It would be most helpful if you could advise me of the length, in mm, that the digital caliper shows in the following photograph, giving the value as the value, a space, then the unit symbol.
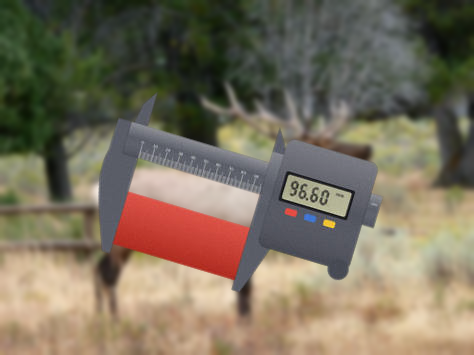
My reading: 96.60 mm
